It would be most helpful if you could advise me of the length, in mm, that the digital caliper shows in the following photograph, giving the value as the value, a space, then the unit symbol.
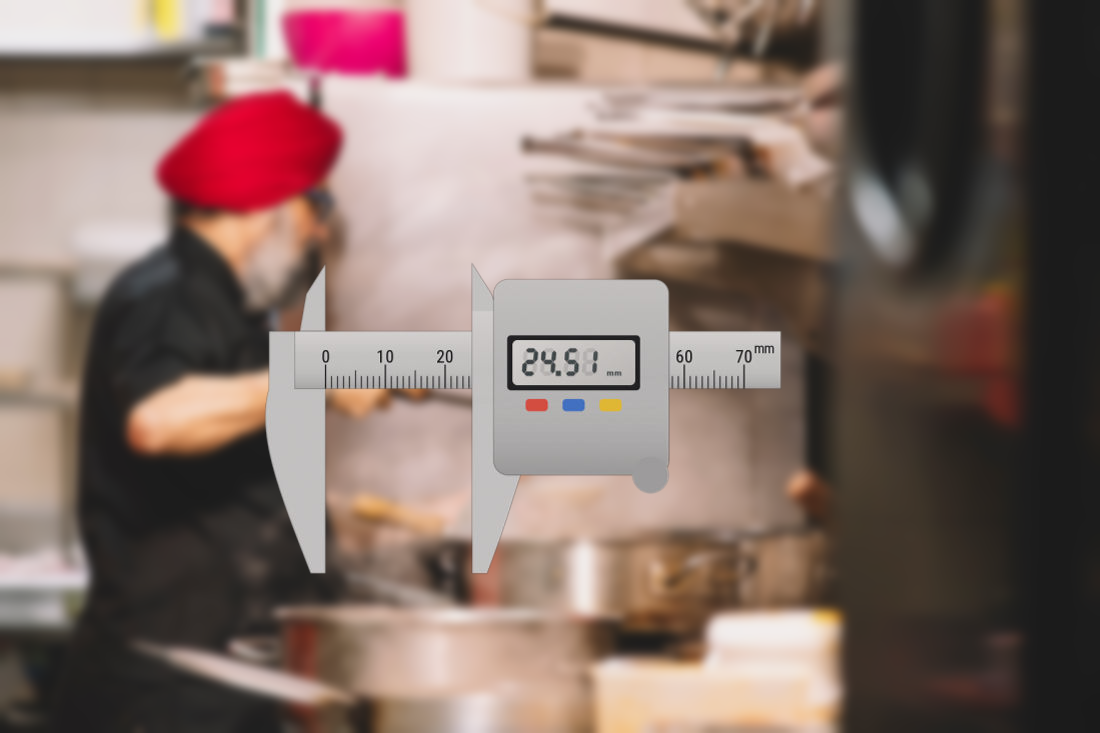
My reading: 24.51 mm
